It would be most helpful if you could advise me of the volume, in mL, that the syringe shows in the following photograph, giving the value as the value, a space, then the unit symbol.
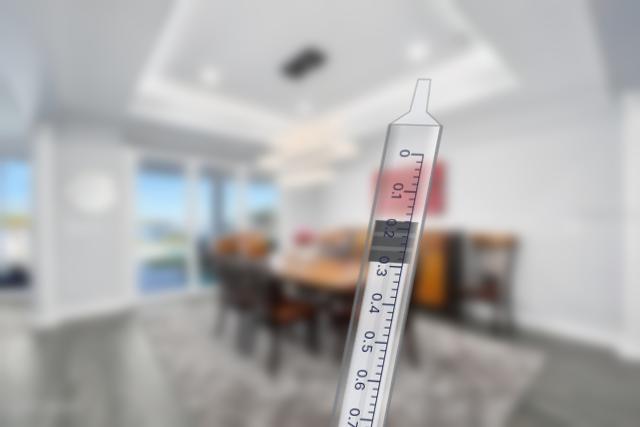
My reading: 0.18 mL
